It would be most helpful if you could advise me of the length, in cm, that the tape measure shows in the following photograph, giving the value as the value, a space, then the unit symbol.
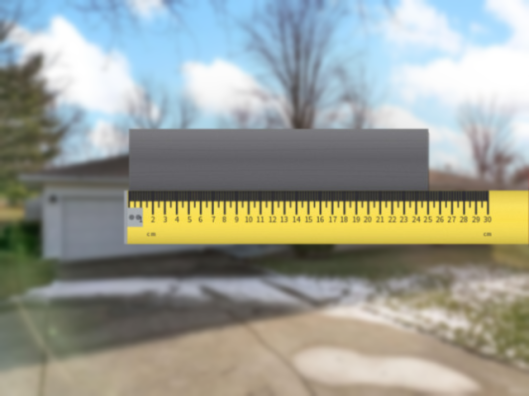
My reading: 25 cm
